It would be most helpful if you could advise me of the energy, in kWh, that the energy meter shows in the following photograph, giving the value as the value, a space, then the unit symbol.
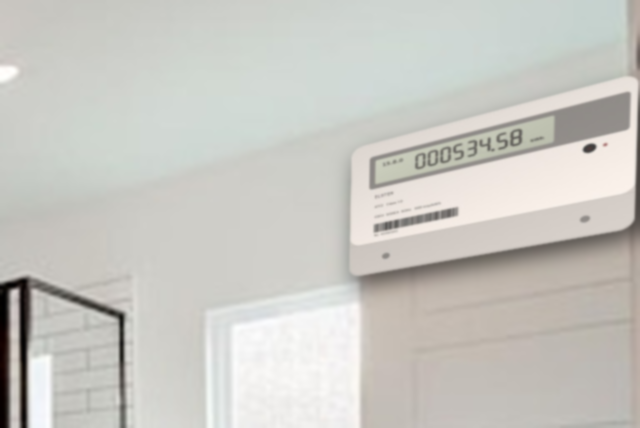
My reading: 534.58 kWh
